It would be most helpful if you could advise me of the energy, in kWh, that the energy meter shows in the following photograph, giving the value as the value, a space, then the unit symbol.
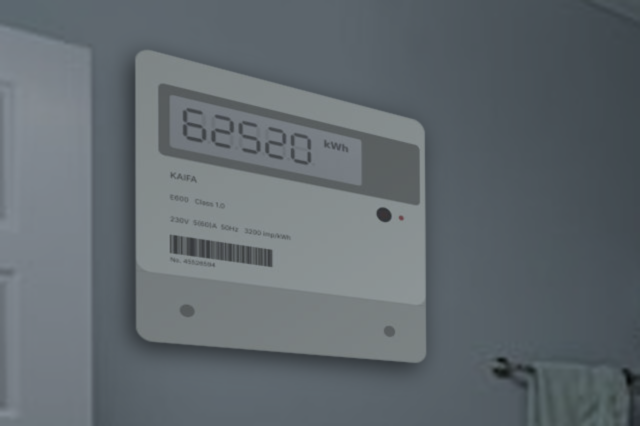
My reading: 62520 kWh
